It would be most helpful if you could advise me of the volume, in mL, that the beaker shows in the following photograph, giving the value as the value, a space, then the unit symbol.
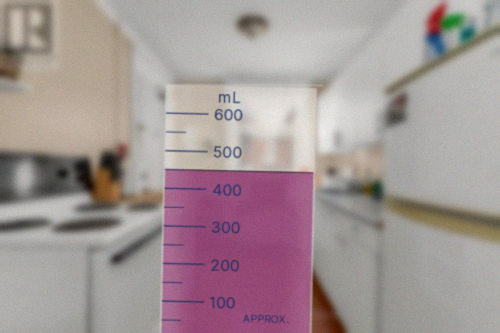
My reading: 450 mL
